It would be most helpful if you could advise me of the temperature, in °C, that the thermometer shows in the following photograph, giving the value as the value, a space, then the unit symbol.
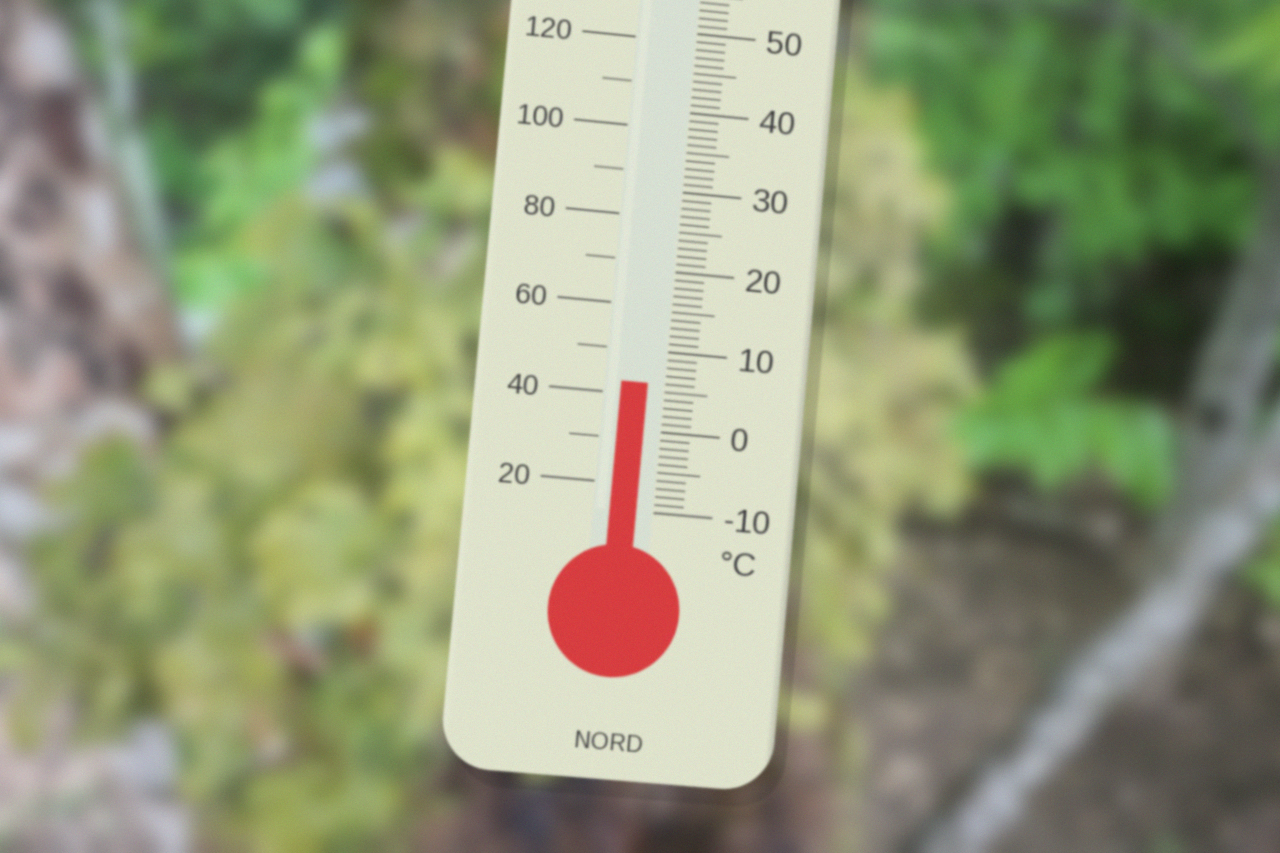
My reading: 6 °C
